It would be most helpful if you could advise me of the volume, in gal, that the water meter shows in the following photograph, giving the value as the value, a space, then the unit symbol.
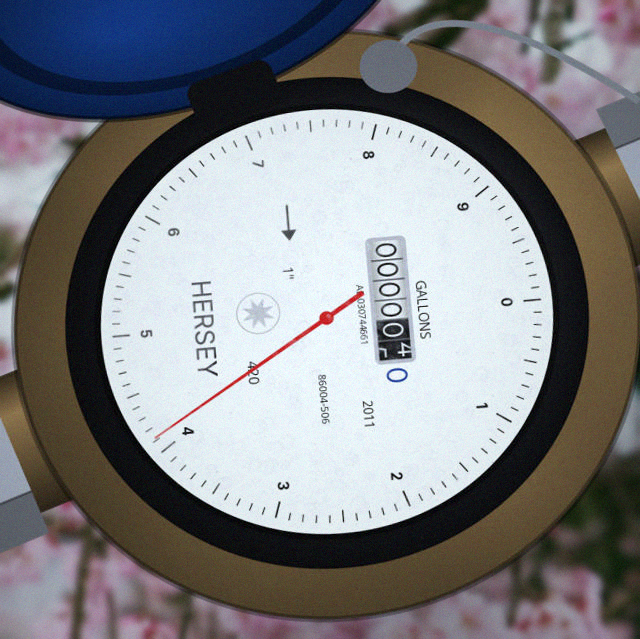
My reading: 44.1 gal
